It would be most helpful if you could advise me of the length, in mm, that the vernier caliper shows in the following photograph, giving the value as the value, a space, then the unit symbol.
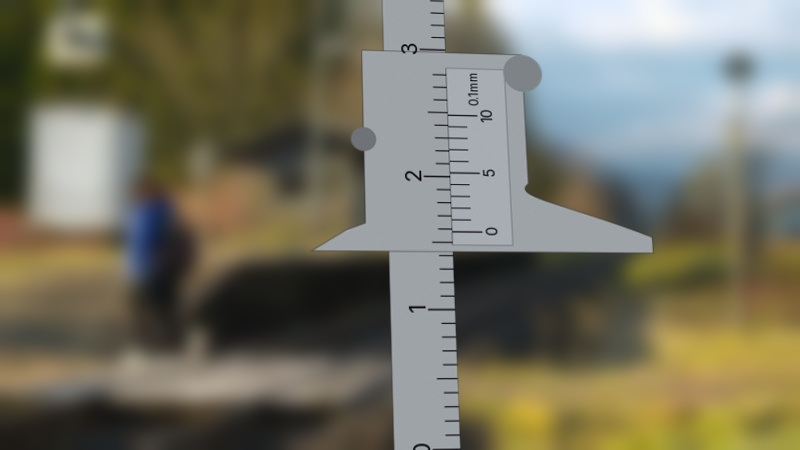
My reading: 15.8 mm
